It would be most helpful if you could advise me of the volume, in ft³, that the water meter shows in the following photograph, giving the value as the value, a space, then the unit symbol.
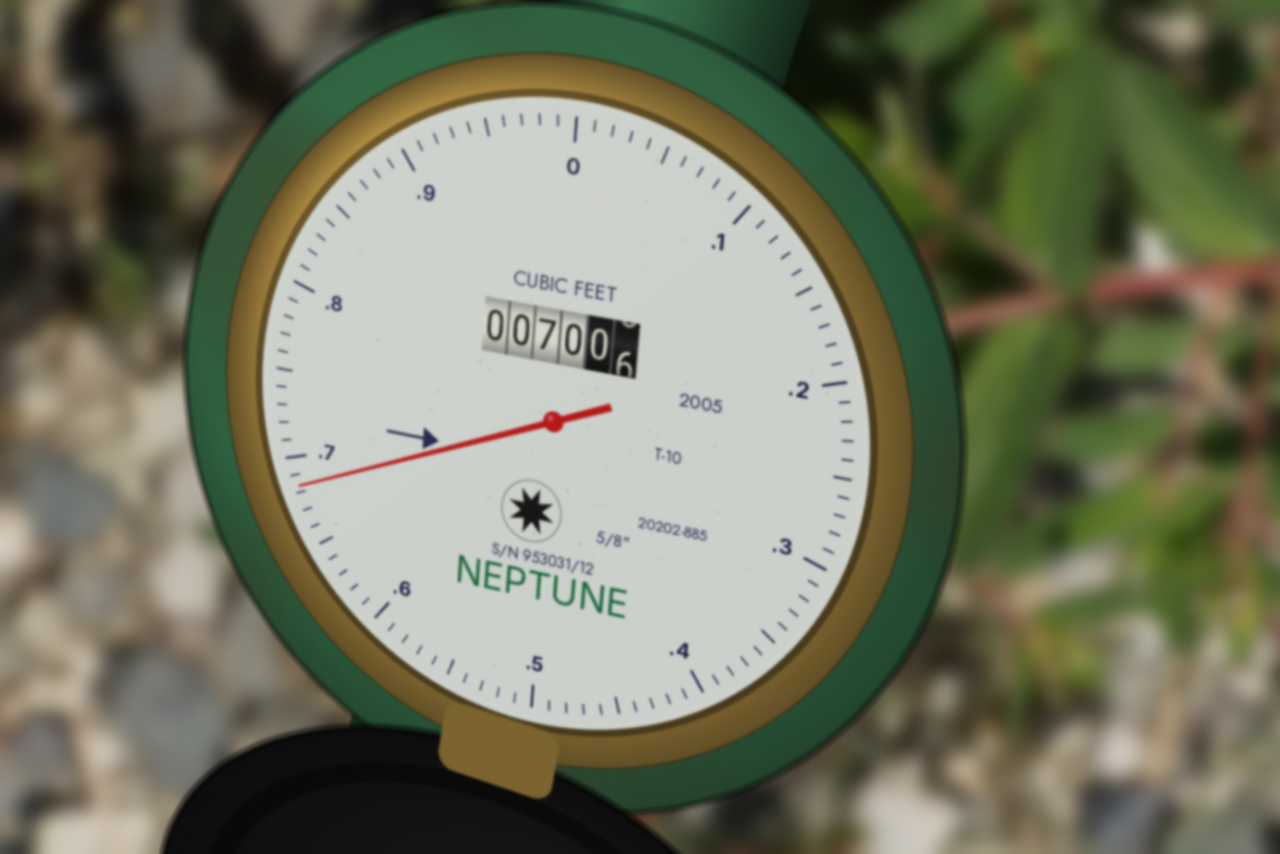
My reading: 7005.68 ft³
